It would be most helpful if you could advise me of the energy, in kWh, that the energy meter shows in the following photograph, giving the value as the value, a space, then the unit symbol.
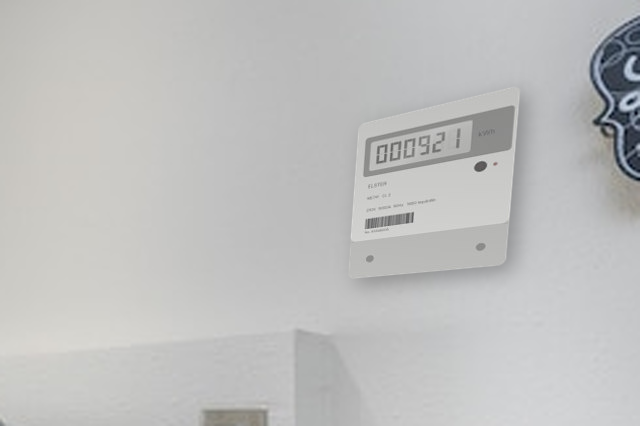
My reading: 921 kWh
